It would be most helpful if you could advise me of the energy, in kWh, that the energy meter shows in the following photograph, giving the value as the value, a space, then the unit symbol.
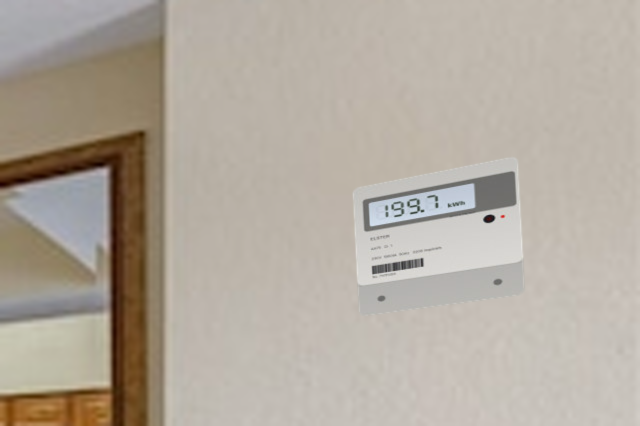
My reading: 199.7 kWh
